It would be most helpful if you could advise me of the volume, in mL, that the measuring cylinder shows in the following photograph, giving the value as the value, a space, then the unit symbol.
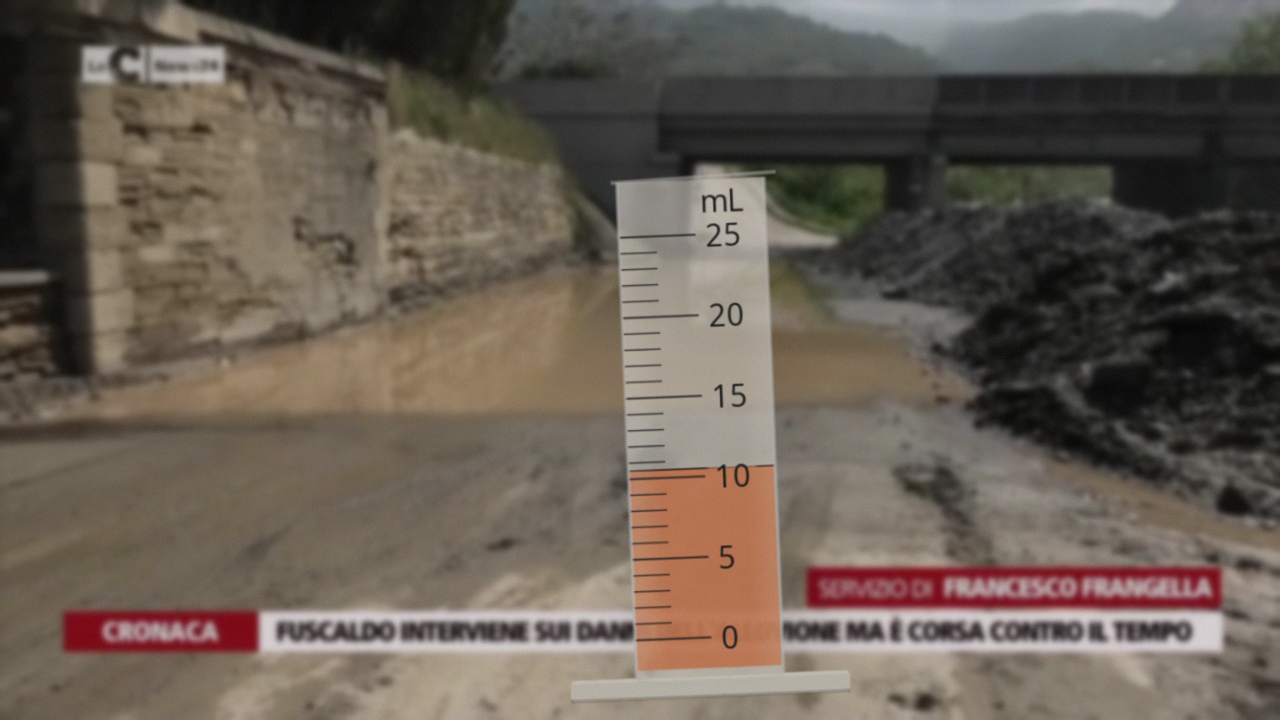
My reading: 10.5 mL
